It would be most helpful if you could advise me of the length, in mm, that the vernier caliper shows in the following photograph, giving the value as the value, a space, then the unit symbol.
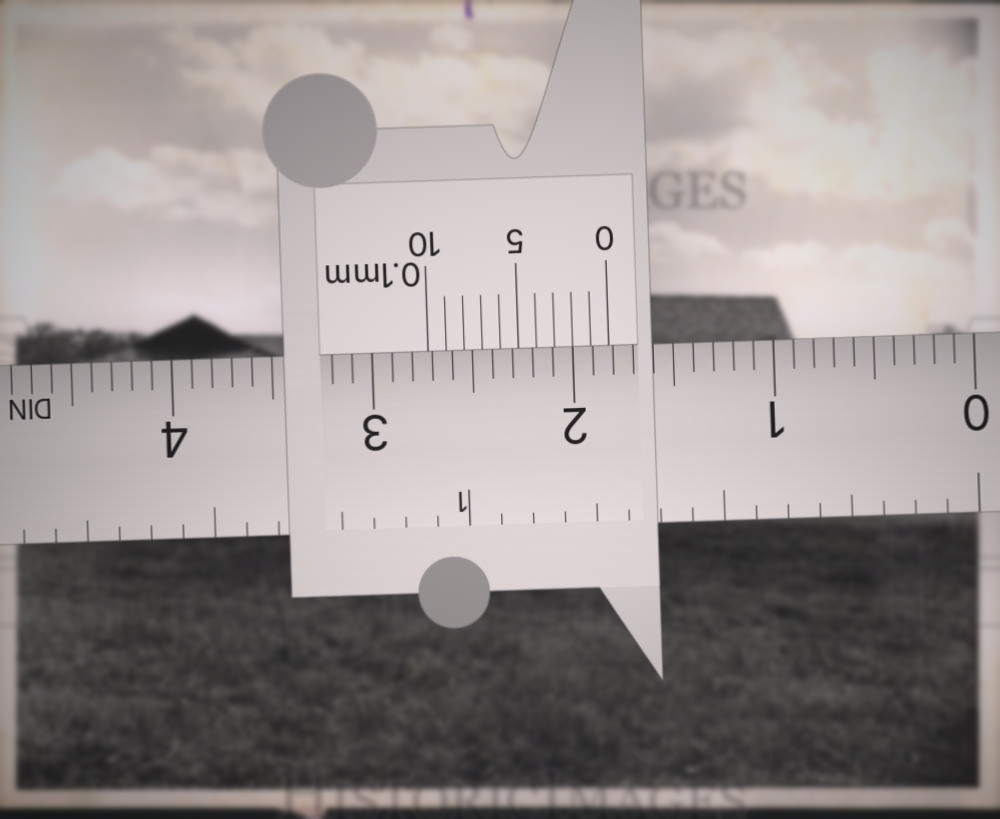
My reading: 18.2 mm
